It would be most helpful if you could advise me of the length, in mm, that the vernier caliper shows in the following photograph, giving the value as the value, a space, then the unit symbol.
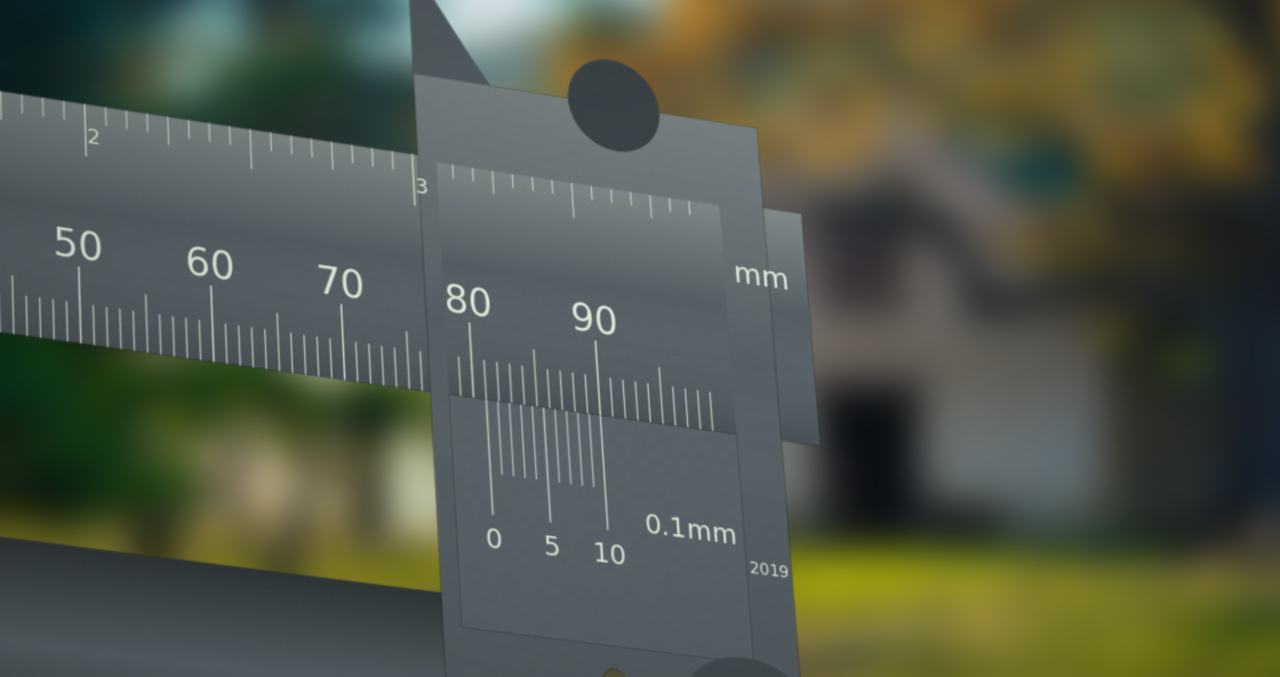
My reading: 81.0 mm
